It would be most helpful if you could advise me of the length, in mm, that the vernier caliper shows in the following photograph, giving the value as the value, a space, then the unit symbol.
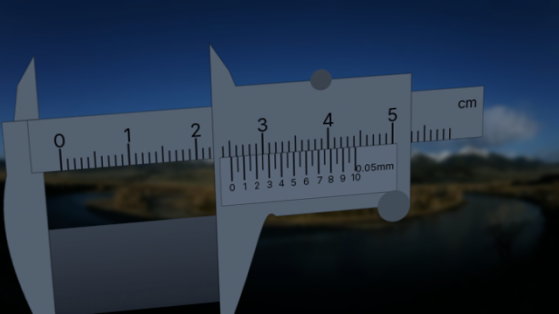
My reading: 25.2 mm
